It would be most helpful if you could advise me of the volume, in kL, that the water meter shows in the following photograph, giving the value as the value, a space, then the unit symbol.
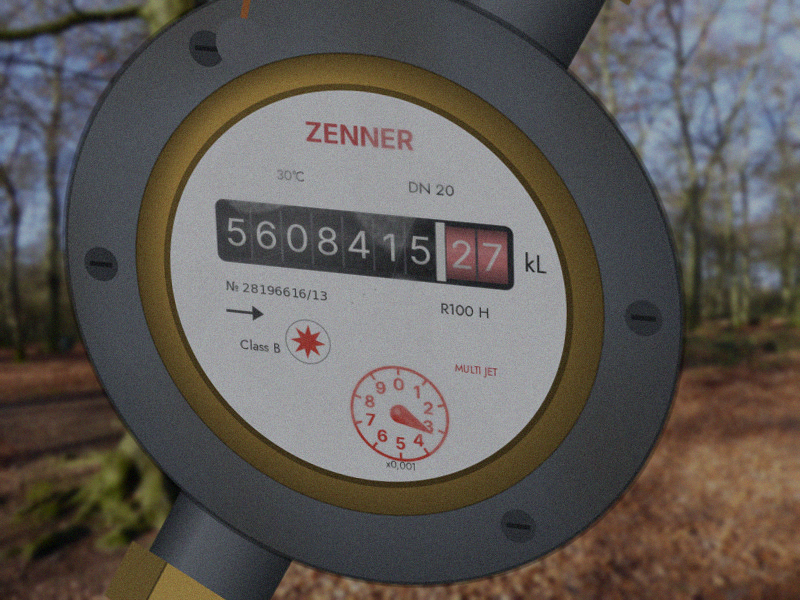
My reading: 5608415.273 kL
